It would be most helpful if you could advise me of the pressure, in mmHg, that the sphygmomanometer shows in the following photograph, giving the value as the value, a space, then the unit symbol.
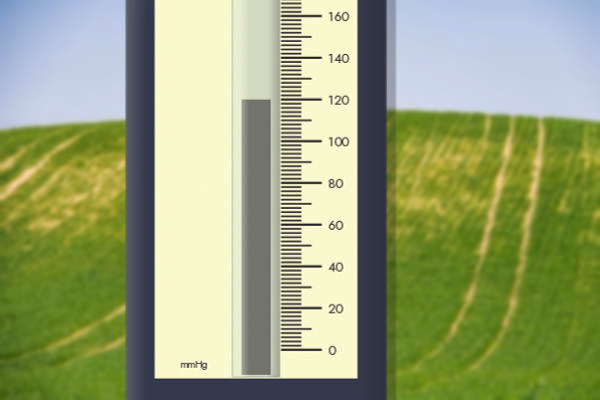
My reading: 120 mmHg
